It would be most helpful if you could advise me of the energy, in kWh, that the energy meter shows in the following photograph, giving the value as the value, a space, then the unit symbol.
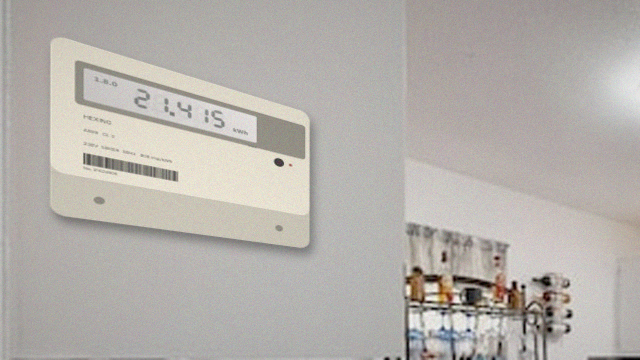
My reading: 21.415 kWh
